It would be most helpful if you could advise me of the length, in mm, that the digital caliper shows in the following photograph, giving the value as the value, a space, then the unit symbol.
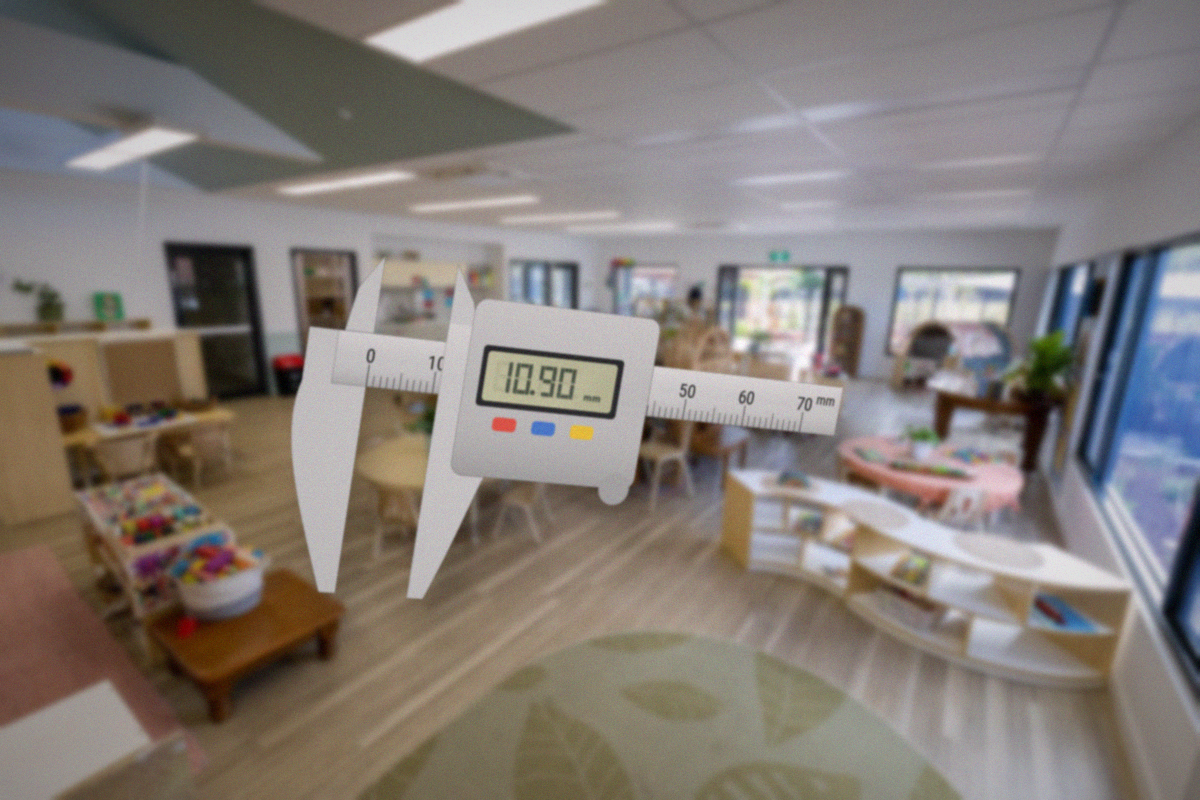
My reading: 10.90 mm
